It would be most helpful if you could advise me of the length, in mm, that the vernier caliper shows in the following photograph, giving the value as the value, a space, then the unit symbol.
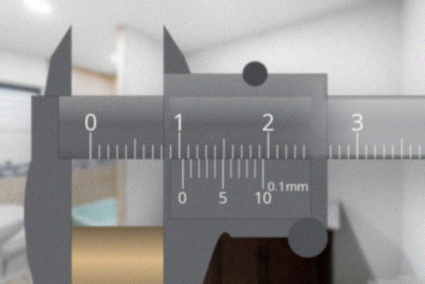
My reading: 10.4 mm
